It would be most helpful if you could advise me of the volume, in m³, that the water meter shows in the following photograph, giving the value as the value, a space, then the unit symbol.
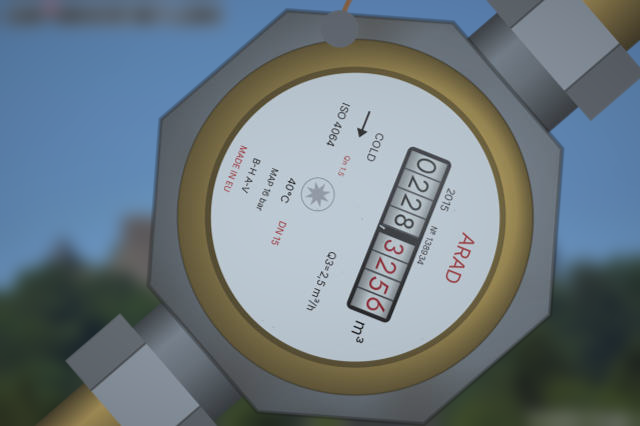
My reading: 228.3256 m³
